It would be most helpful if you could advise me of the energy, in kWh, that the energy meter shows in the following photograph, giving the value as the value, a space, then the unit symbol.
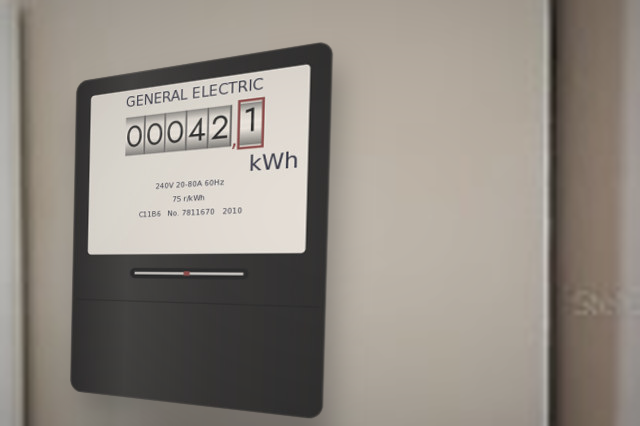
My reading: 42.1 kWh
